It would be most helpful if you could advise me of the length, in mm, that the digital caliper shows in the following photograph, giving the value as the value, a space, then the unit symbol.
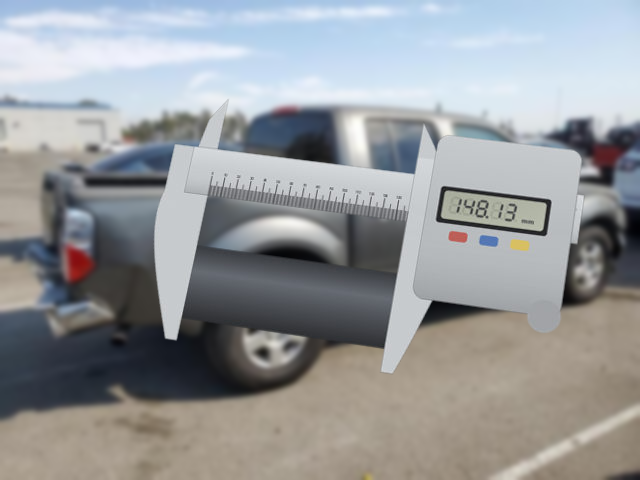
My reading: 148.13 mm
